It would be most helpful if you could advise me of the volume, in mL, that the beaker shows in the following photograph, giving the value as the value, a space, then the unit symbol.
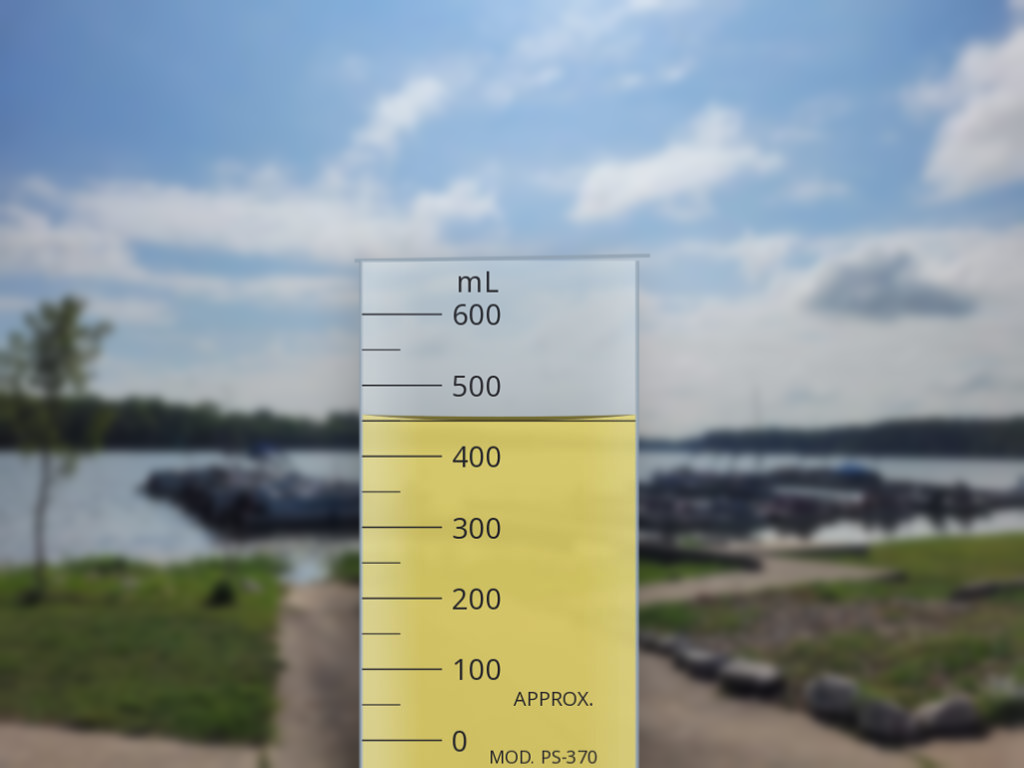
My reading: 450 mL
